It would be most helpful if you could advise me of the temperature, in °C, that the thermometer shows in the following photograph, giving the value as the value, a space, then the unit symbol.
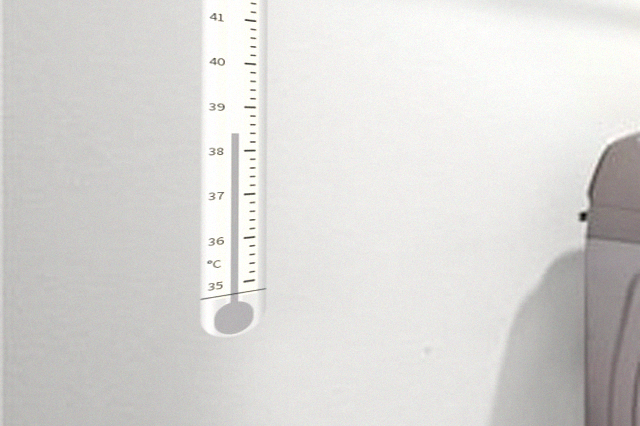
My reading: 38.4 °C
